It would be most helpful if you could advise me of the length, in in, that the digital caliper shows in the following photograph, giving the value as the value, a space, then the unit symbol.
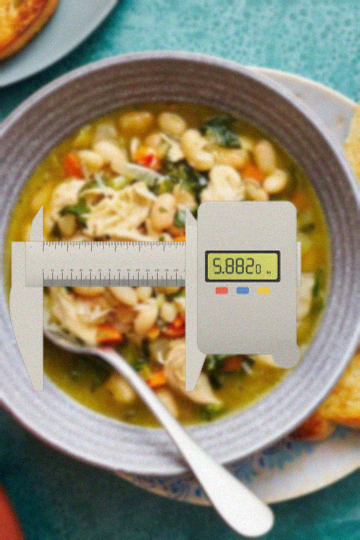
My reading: 5.8820 in
